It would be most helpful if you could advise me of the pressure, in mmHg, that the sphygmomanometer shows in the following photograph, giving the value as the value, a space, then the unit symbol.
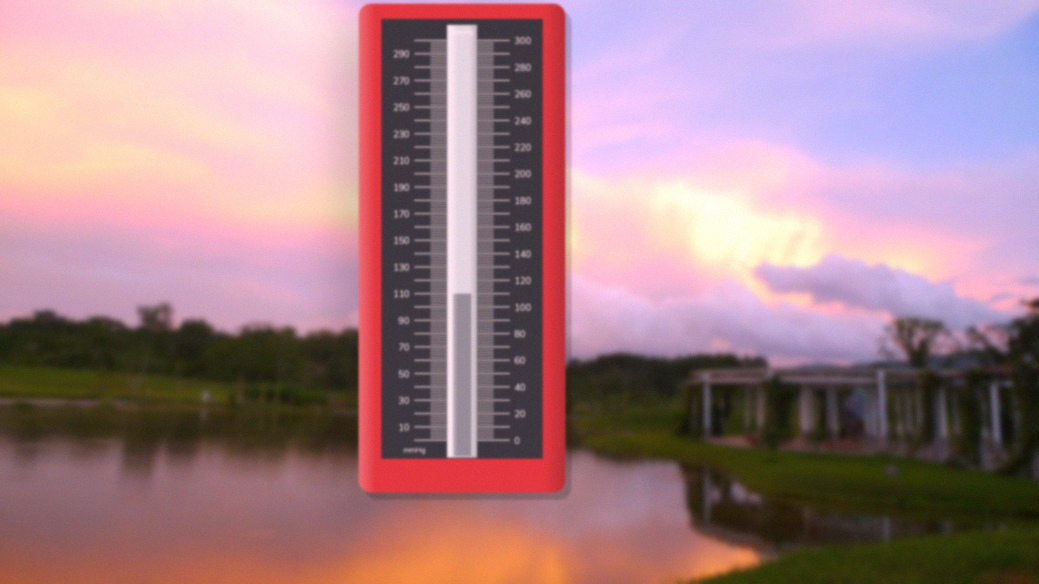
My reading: 110 mmHg
